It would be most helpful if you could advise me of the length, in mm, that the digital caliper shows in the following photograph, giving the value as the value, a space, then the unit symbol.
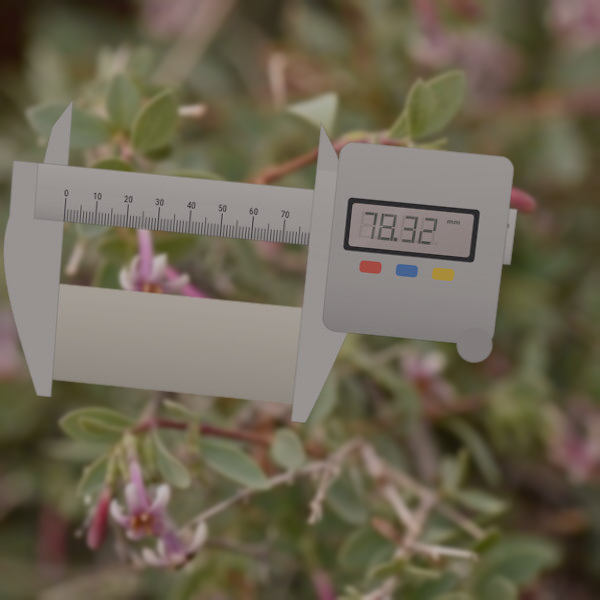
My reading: 78.32 mm
